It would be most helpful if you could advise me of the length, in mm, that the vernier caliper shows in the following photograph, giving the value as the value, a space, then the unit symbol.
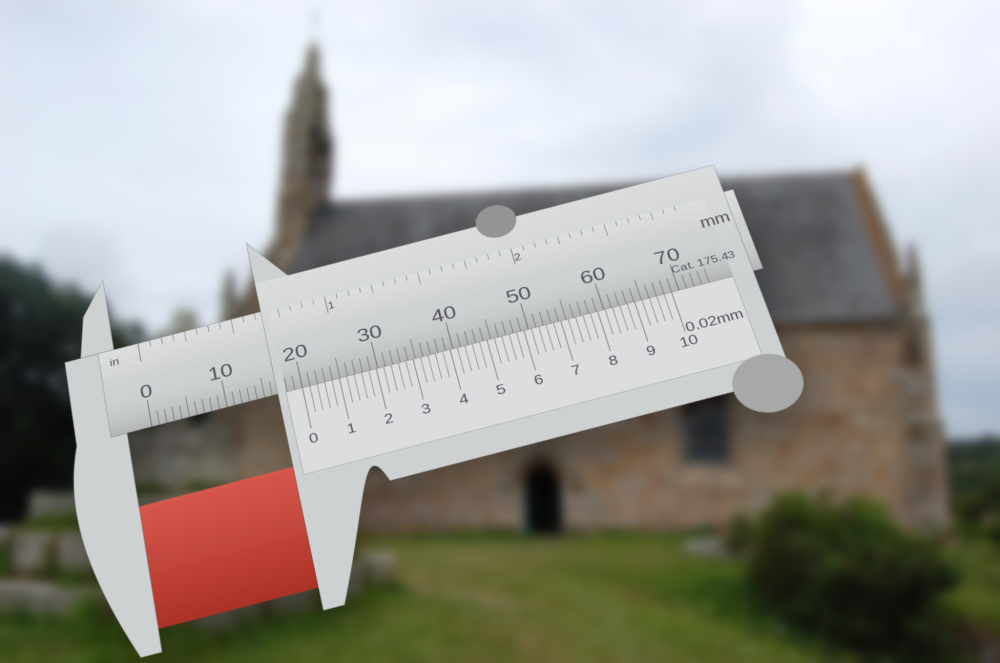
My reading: 20.0 mm
